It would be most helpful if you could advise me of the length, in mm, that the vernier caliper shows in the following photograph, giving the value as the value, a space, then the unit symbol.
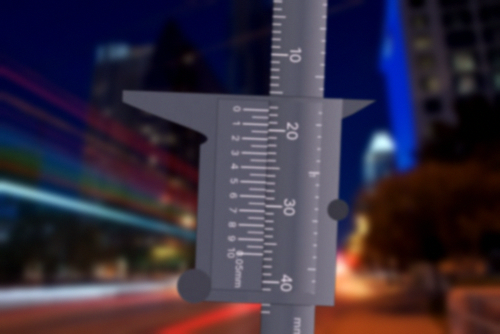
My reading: 17.4 mm
